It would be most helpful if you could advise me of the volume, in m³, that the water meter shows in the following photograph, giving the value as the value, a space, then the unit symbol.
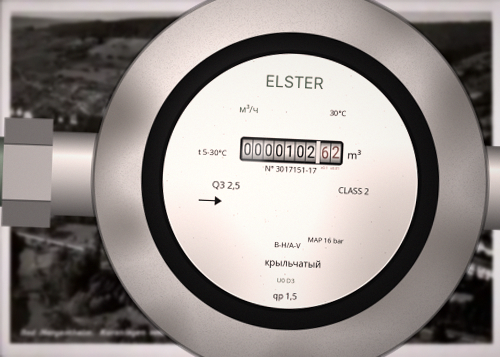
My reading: 102.62 m³
